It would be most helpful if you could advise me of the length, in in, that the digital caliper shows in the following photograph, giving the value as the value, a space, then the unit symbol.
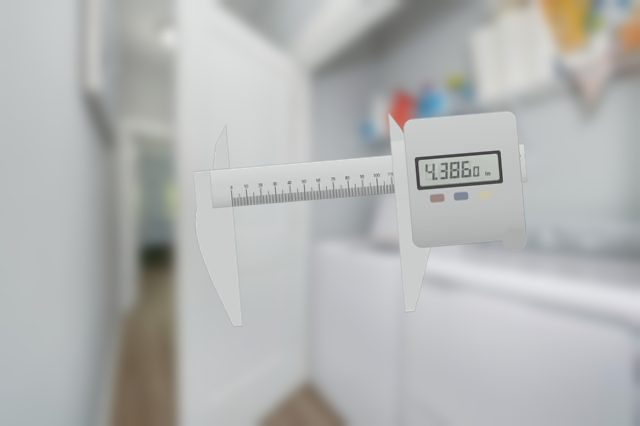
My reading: 4.3860 in
